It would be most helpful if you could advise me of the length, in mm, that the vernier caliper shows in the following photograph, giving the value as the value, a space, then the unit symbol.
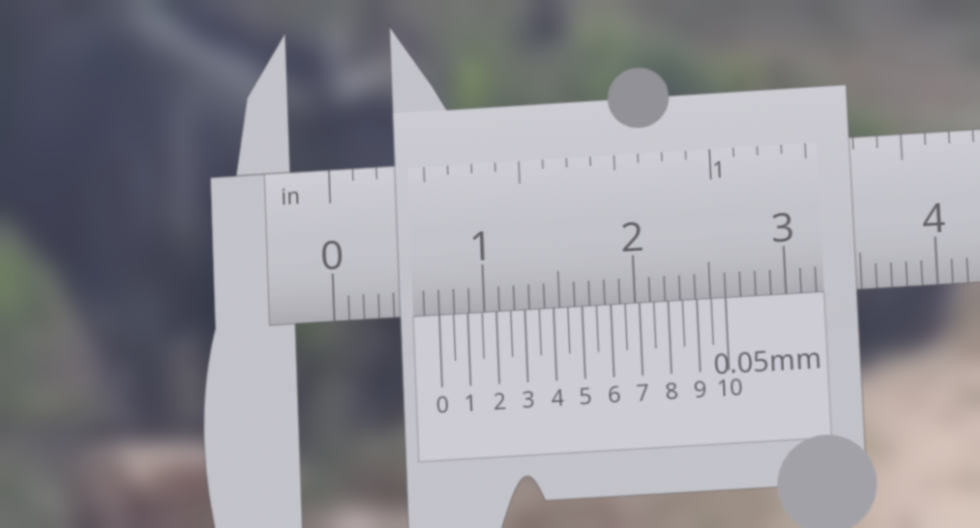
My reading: 7.0 mm
